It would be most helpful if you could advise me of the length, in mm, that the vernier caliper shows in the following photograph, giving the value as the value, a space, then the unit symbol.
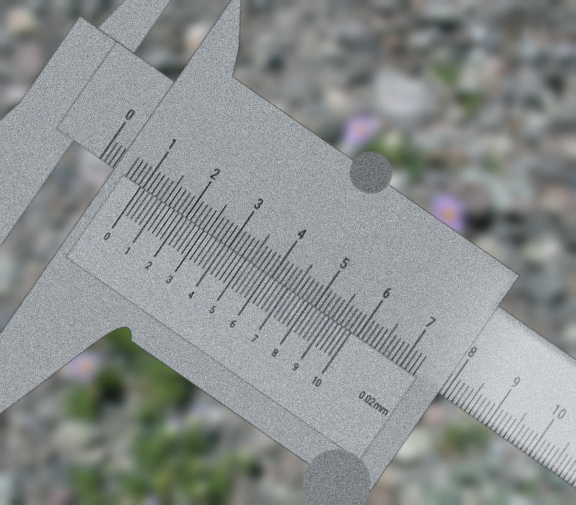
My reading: 9.5 mm
